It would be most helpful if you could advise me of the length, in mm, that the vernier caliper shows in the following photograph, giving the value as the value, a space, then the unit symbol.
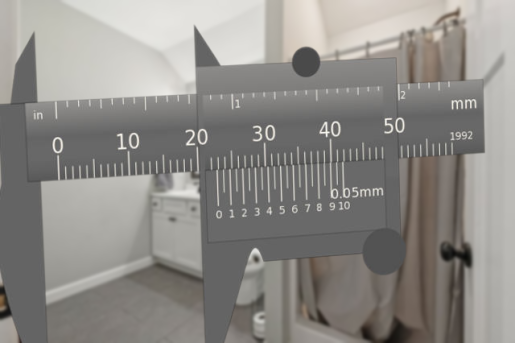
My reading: 22.8 mm
